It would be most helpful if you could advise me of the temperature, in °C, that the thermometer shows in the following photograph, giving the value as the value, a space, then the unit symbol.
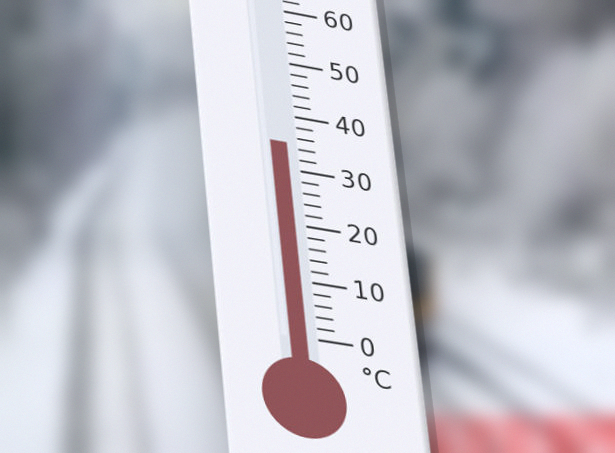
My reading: 35 °C
